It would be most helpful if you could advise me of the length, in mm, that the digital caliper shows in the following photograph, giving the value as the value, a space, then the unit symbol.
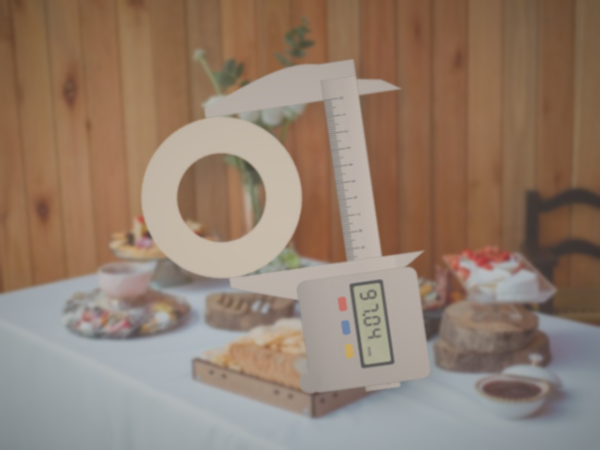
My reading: 97.04 mm
